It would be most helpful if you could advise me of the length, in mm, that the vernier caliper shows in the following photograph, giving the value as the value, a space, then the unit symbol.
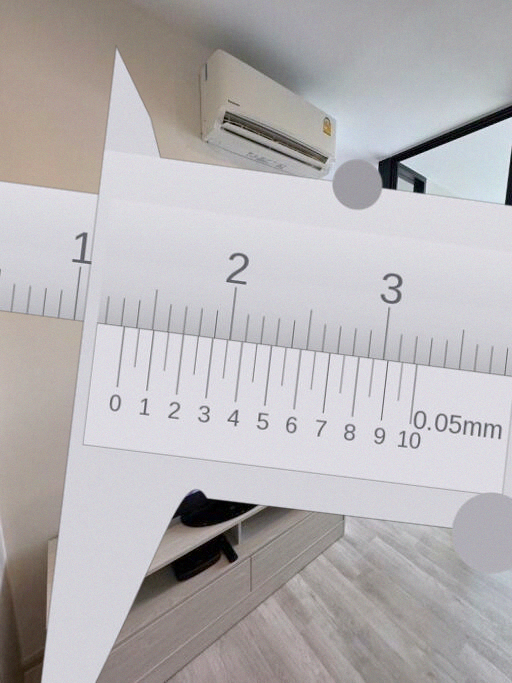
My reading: 13.2 mm
